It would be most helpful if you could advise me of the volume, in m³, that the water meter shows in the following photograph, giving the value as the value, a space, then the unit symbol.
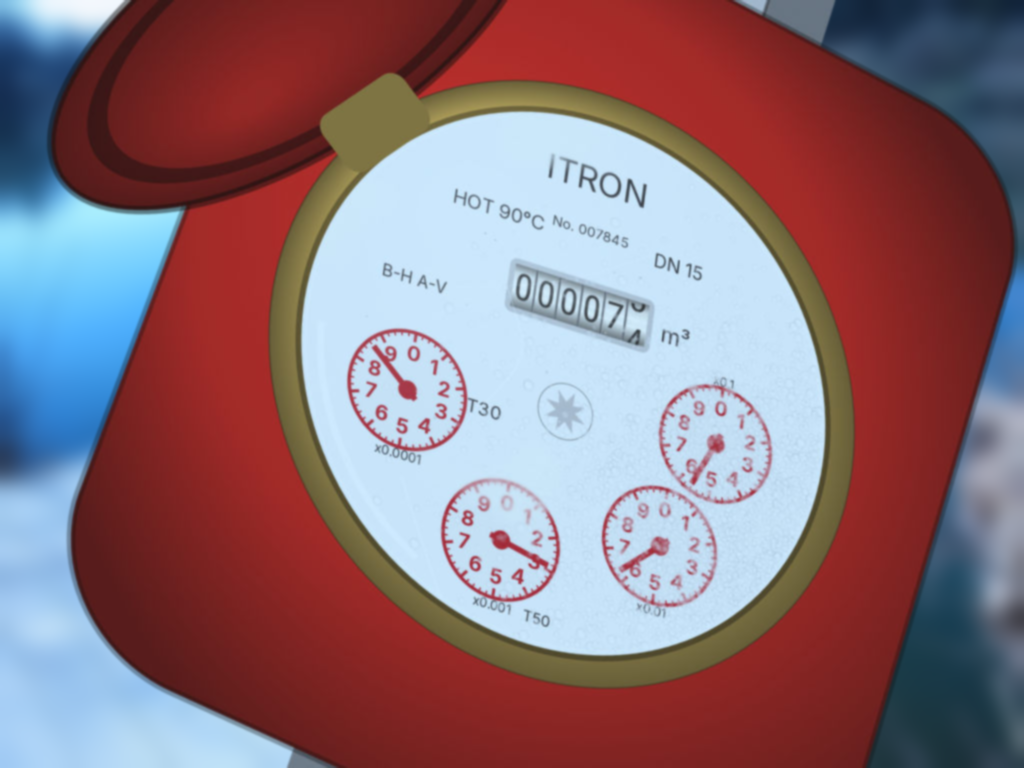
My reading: 73.5628 m³
